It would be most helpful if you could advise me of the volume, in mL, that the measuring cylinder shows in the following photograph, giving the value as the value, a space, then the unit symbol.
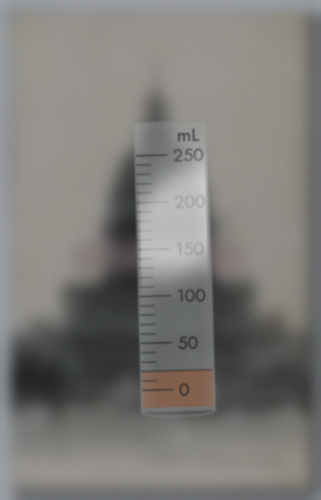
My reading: 20 mL
